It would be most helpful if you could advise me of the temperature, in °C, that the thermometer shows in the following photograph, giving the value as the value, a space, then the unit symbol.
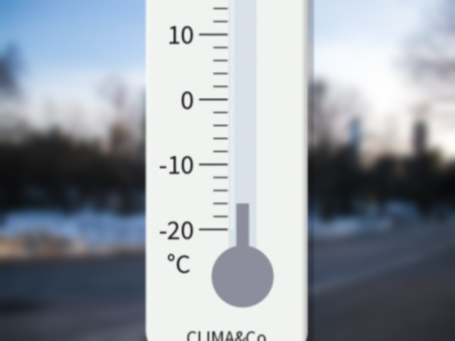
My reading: -16 °C
